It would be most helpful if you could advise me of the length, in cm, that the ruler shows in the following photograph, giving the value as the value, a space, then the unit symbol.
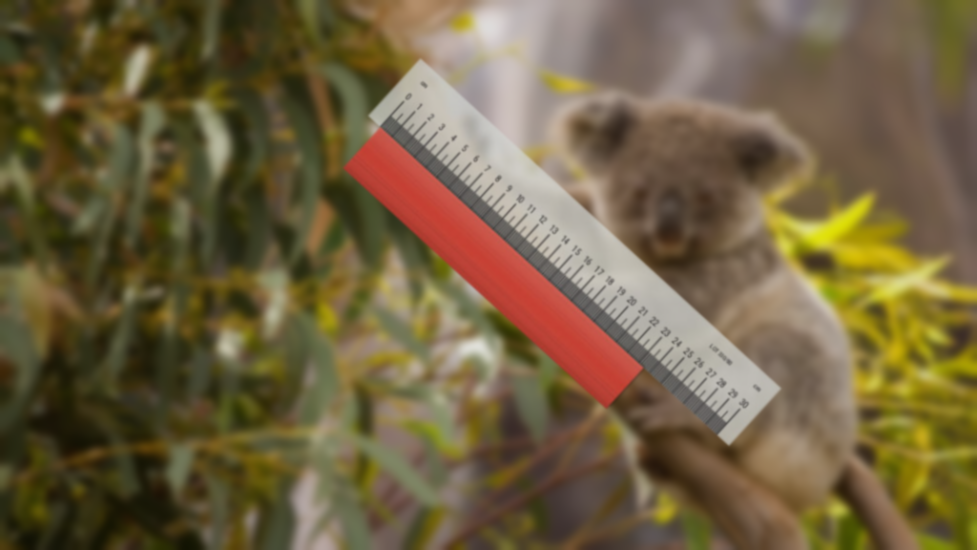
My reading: 23.5 cm
